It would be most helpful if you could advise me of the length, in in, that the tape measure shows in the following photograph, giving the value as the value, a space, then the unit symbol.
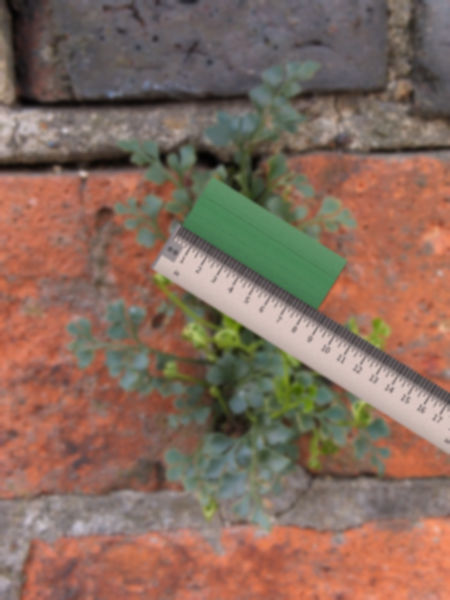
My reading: 8.5 in
